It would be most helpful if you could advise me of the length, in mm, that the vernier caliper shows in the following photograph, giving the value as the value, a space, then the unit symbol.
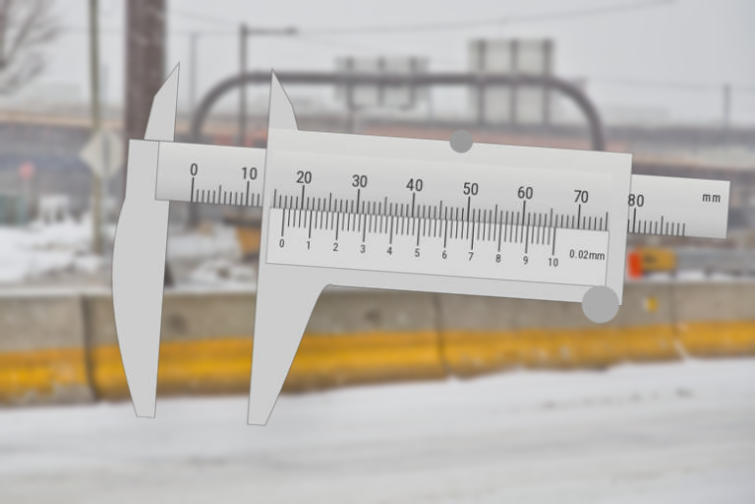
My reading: 16.8 mm
